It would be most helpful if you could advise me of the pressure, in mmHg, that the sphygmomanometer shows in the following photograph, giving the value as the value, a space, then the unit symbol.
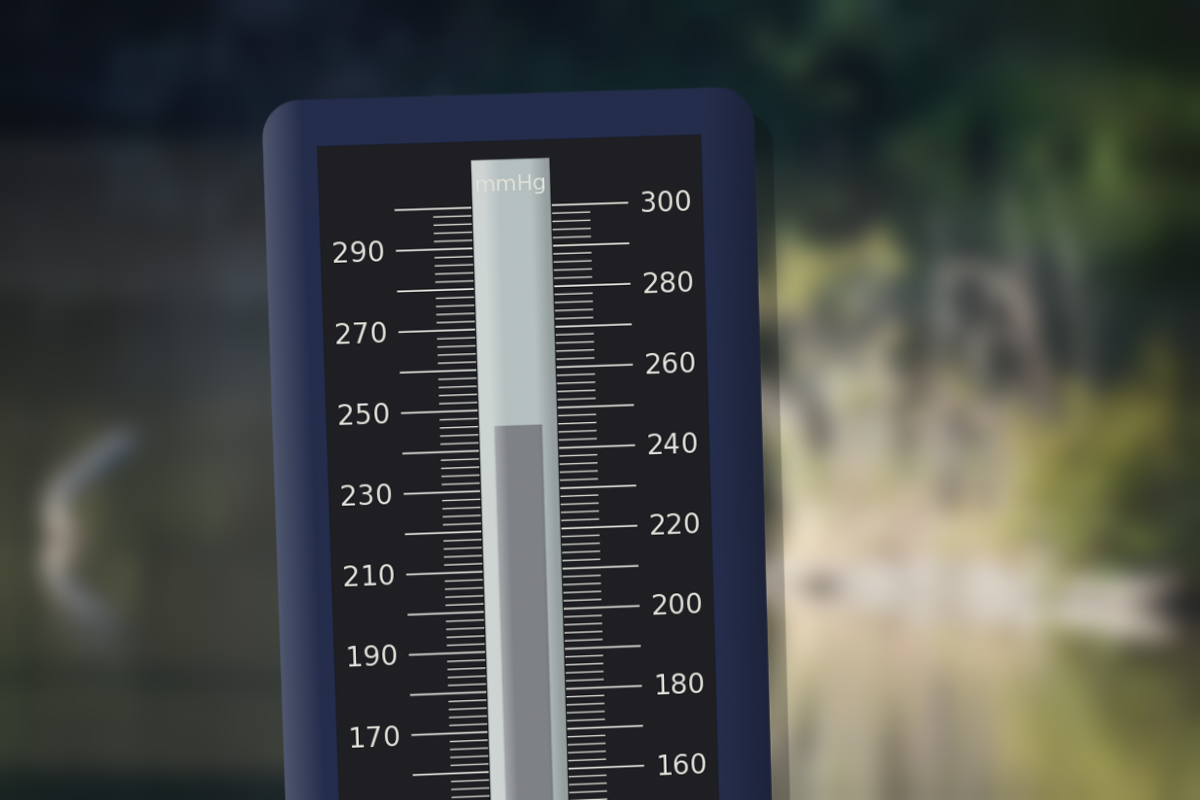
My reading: 246 mmHg
